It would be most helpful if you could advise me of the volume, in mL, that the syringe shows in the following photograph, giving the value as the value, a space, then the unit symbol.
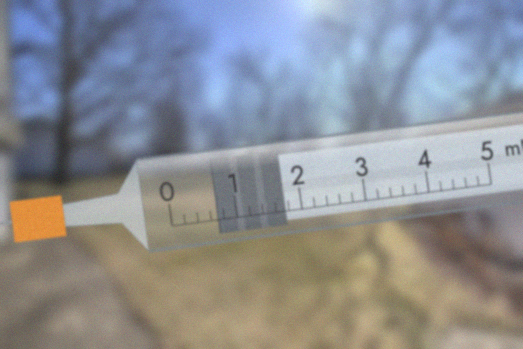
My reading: 0.7 mL
